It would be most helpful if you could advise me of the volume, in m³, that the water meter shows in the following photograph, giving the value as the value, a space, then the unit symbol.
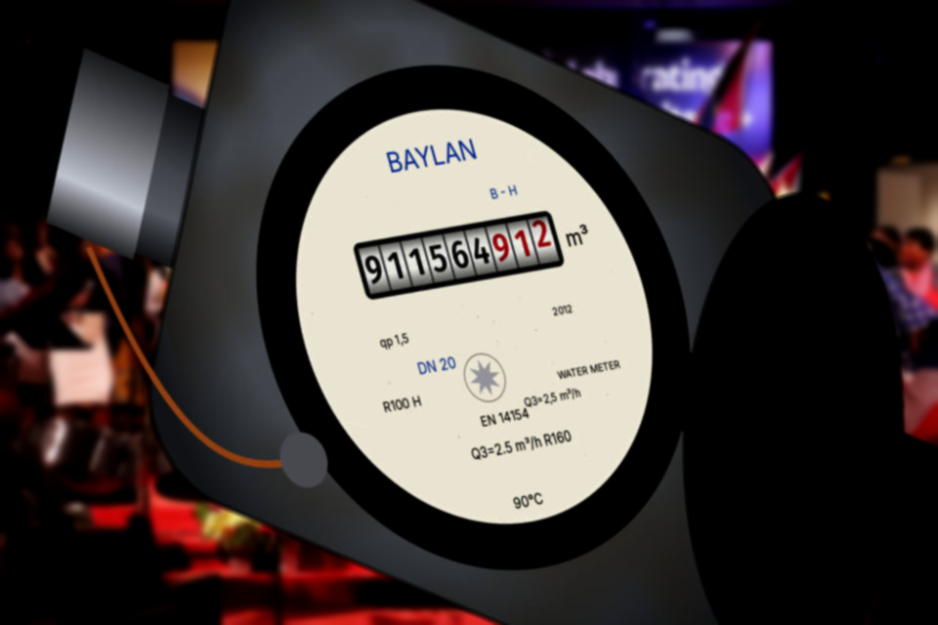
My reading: 911564.912 m³
